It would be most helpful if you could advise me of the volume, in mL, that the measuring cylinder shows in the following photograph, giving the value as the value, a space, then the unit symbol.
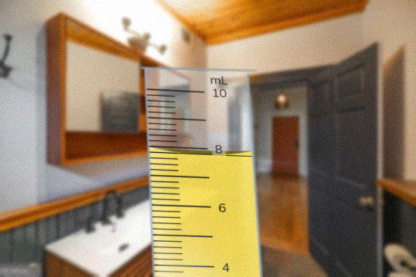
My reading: 7.8 mL
